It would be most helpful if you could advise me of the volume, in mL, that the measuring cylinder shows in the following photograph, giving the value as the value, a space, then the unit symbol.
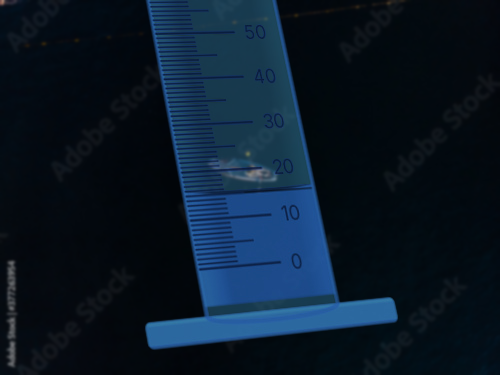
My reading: 15 mL
